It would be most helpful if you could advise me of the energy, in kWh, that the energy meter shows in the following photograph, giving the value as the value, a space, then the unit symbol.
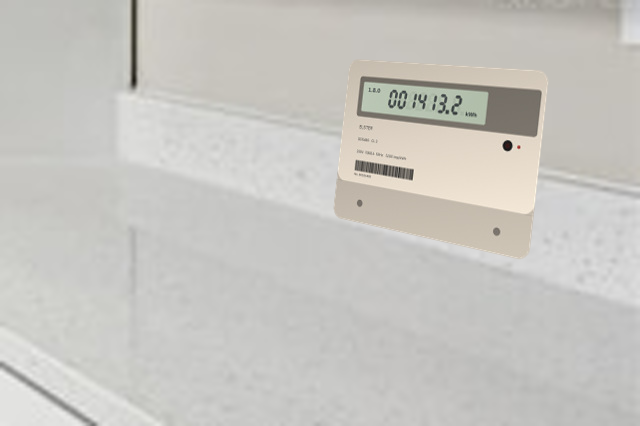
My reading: 1413.2 kWh
